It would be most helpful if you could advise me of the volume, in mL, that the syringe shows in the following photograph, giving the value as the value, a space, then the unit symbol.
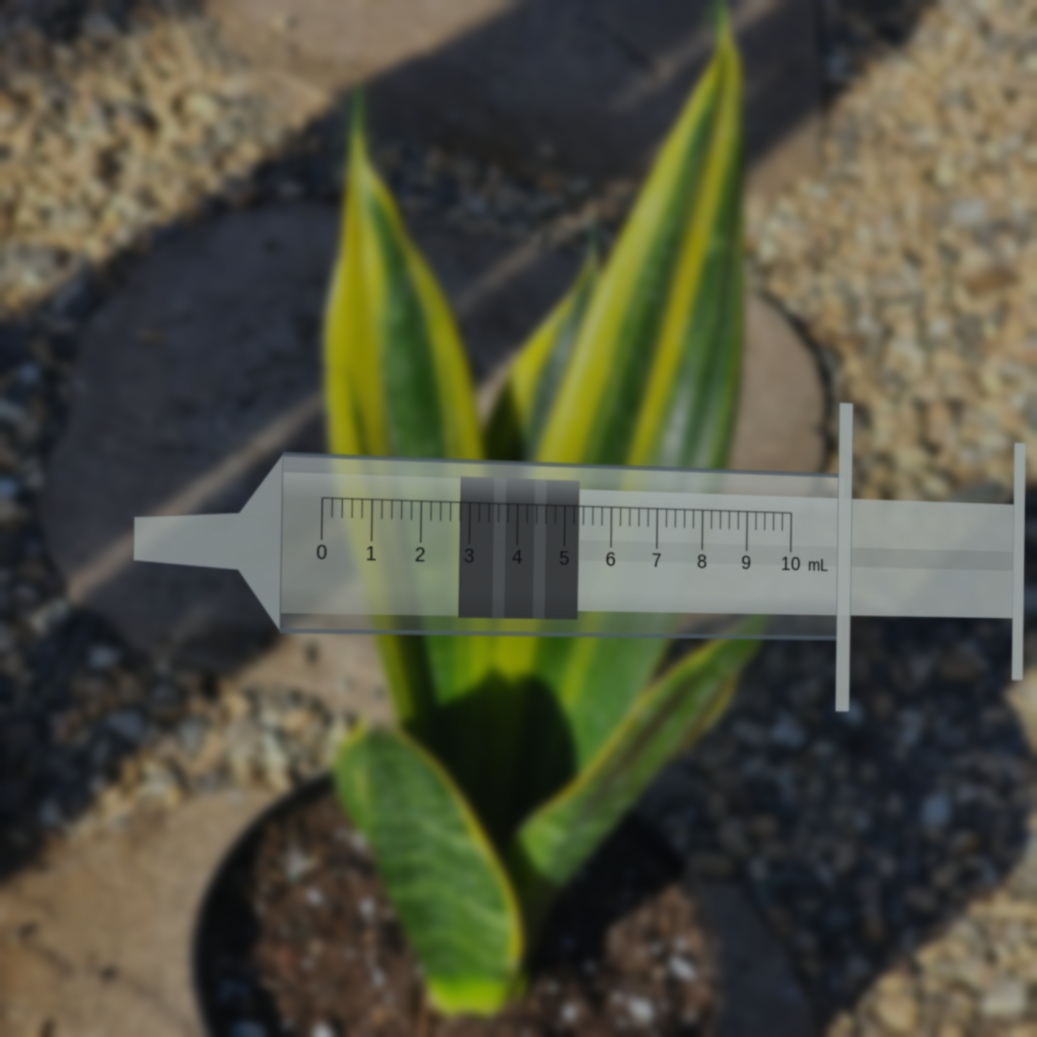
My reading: 2.8 mL
